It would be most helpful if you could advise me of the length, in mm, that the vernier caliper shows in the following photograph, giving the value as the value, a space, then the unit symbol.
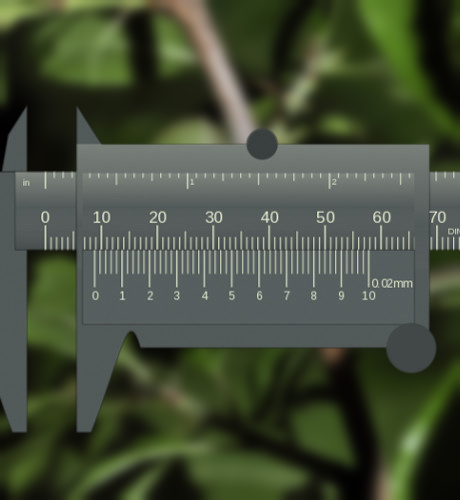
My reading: 8.8 mm
